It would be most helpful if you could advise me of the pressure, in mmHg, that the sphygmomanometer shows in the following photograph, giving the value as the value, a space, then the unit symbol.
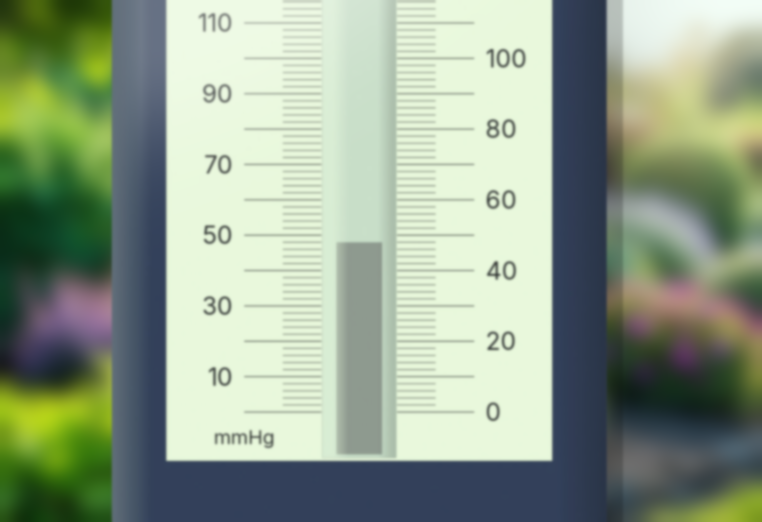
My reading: 48 mmHg
